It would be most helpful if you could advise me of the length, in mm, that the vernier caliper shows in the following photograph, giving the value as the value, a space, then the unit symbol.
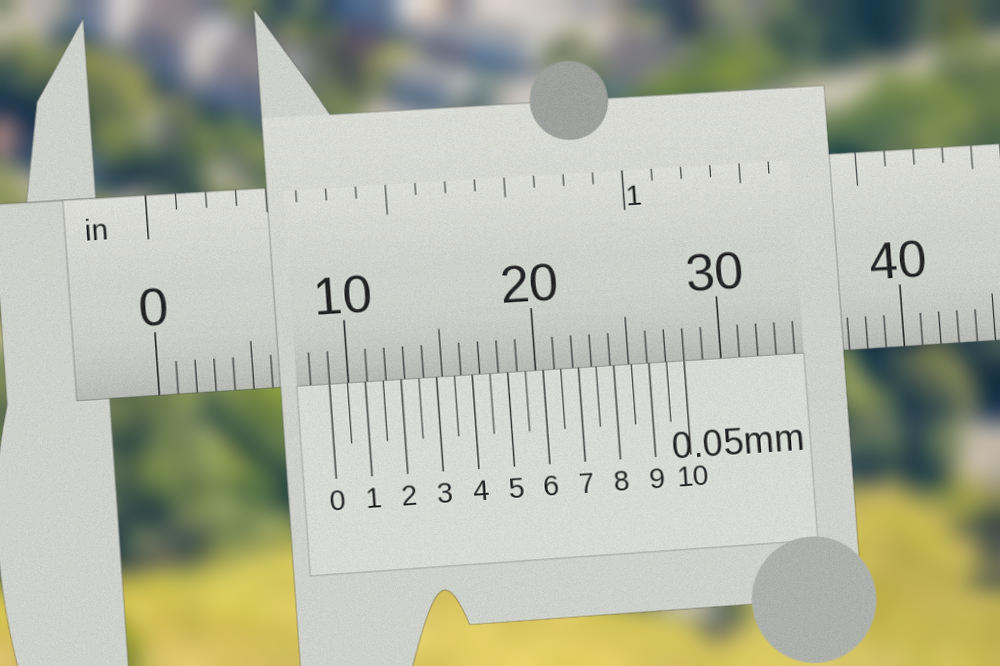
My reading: 9.0 mm
